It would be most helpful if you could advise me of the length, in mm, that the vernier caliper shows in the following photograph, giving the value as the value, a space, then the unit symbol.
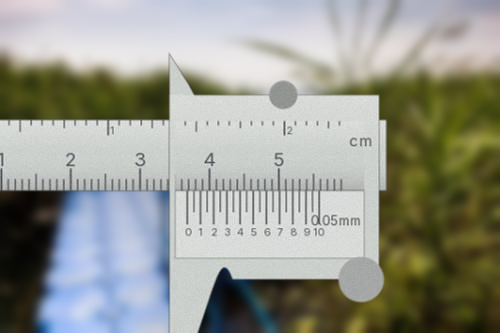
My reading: 36.8 mm
